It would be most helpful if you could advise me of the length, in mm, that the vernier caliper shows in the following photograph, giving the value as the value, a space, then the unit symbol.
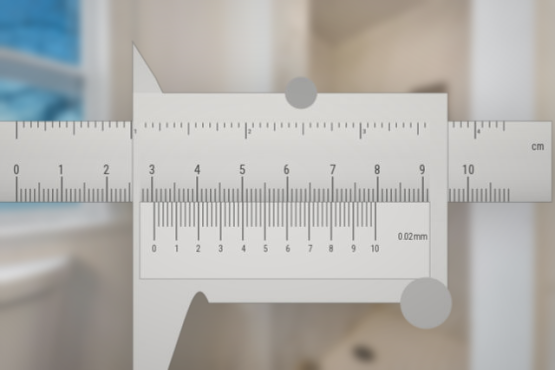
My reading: 30.5 mm
